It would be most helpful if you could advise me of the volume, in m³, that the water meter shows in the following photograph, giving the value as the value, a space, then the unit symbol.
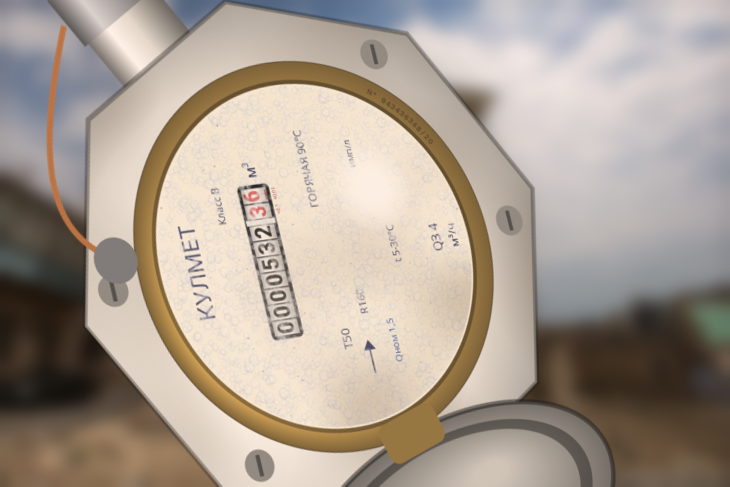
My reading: 532.36 m³
